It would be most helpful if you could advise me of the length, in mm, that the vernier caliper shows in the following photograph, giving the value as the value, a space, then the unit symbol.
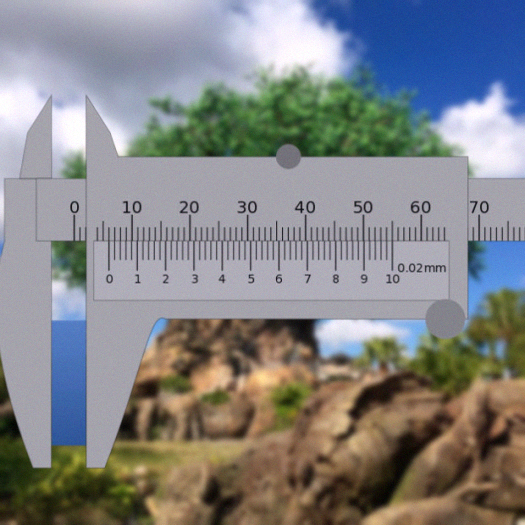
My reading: 6.0 mm
